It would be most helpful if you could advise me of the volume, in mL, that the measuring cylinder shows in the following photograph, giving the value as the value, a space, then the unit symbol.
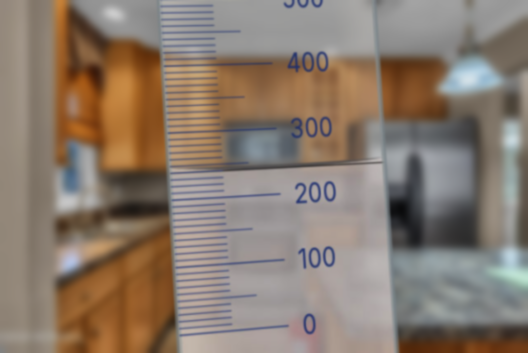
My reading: 240 mL
